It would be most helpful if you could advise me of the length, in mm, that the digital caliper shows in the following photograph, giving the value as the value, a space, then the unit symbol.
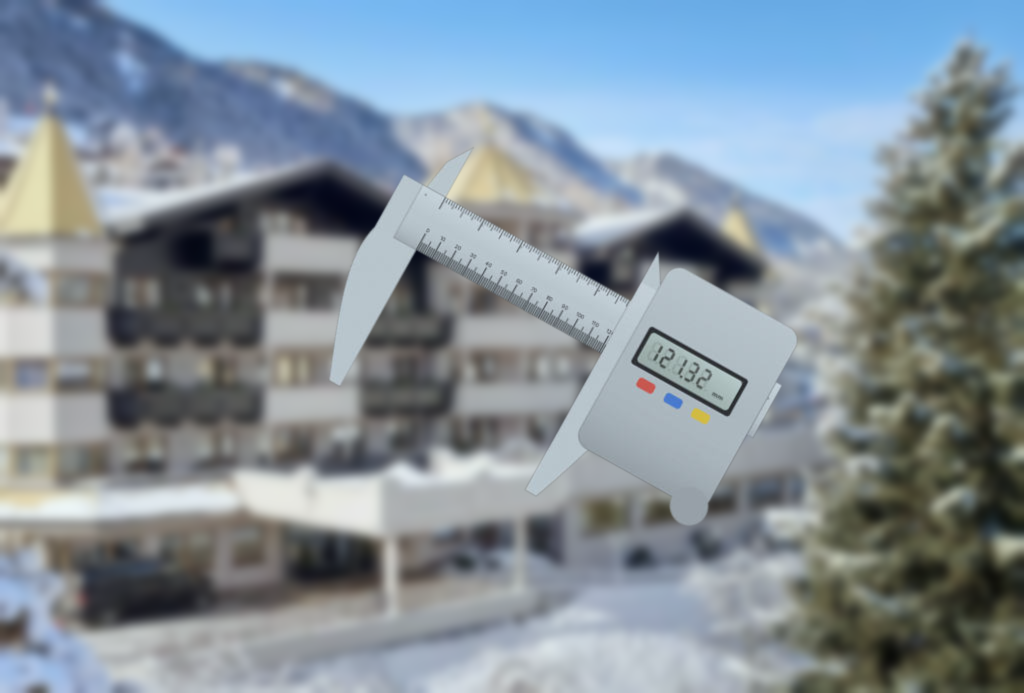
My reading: 121.32 mm
